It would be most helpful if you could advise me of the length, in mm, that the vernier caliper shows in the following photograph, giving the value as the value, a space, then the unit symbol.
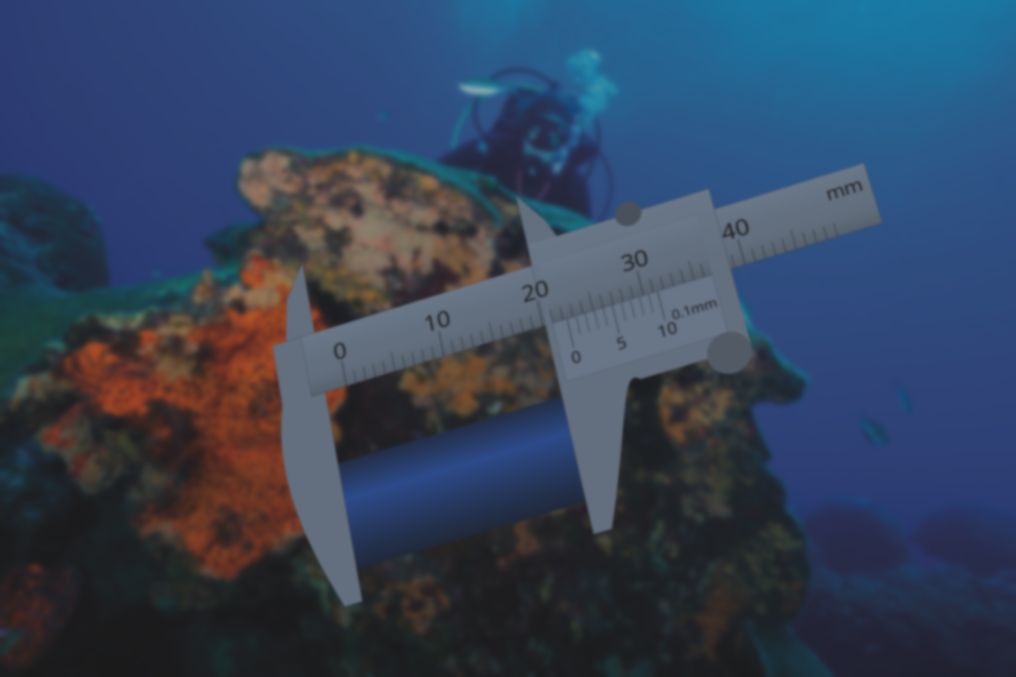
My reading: 22.4 mm
